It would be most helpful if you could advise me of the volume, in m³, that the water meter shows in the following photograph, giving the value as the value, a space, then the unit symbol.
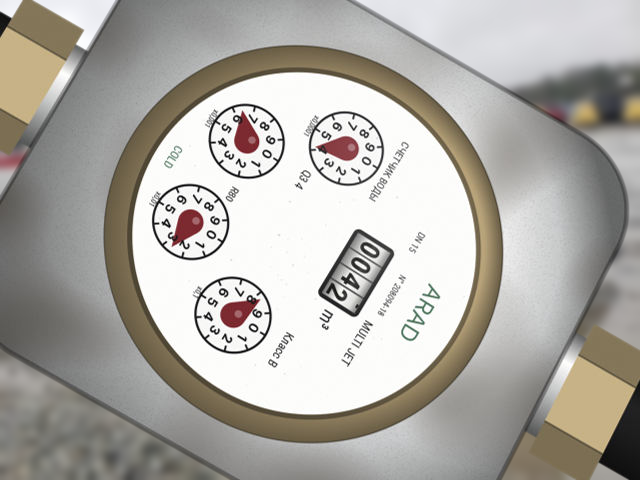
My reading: 41.8264 m³
